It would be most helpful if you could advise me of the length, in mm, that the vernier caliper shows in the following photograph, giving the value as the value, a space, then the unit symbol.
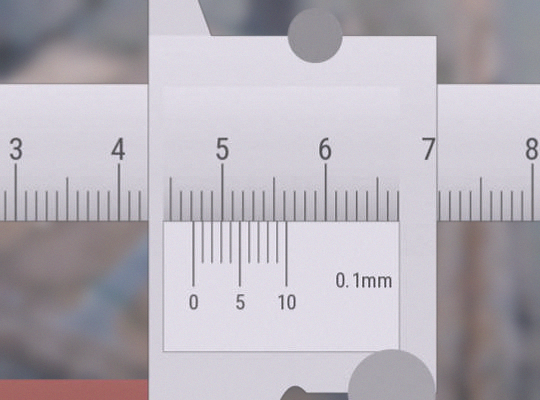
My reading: 47.2 mm
